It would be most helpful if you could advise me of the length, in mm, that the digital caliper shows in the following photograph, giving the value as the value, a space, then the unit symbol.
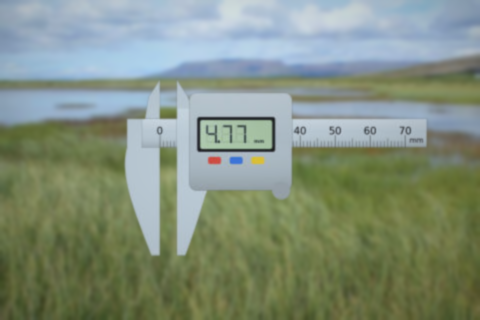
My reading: 4.77 mm
